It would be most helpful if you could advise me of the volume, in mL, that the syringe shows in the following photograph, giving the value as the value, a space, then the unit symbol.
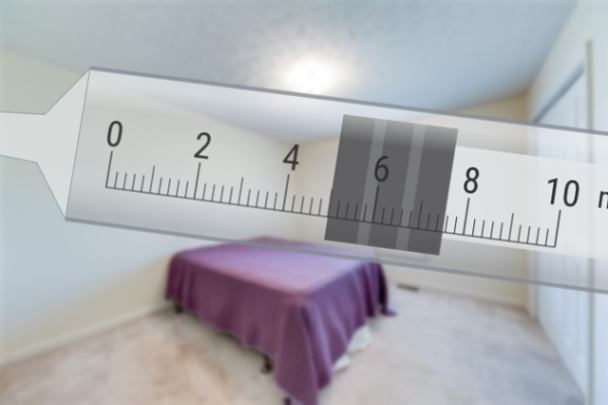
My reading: 5 mL
